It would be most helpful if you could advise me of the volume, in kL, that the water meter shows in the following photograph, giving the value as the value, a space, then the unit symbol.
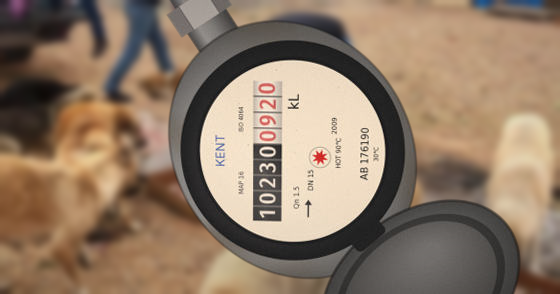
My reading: 10230.0920 kL
